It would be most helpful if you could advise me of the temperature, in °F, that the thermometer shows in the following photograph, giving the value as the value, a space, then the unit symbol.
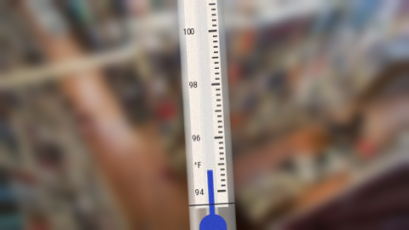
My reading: 94.8 °F
